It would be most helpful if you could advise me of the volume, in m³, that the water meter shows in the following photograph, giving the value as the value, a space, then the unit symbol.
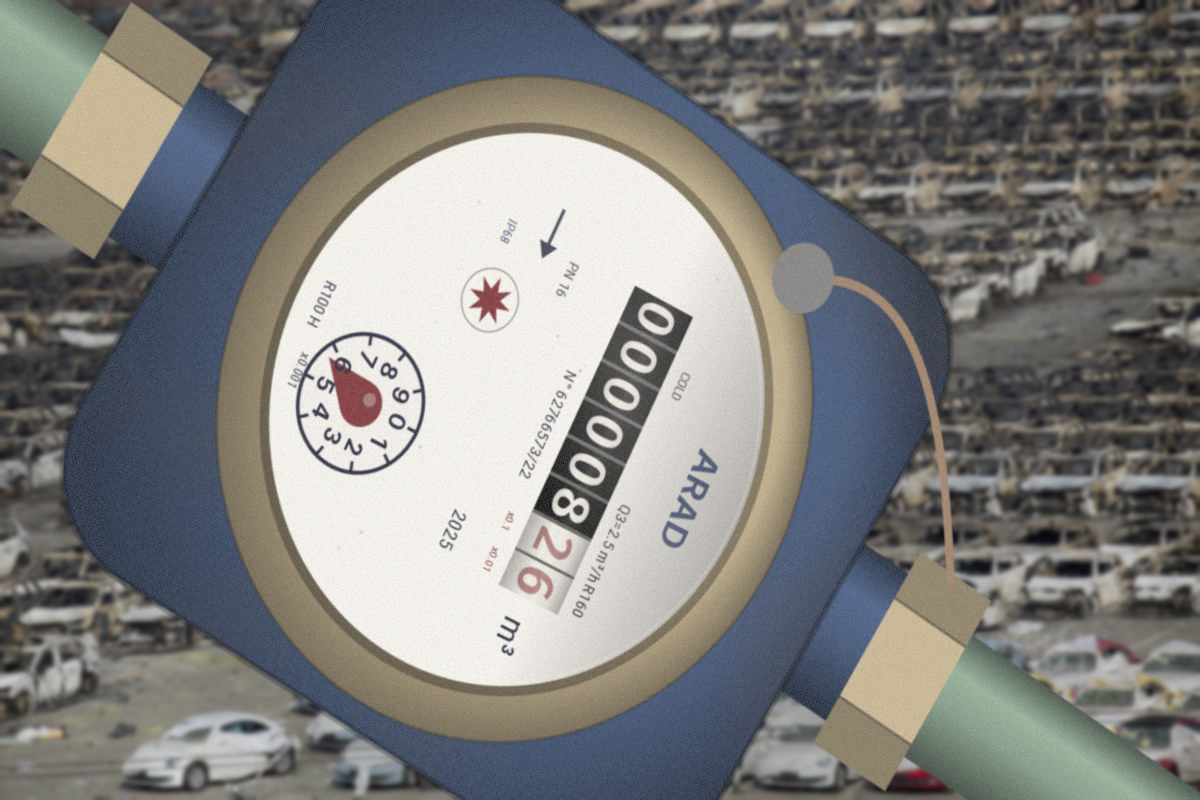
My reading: 8.265 m³
